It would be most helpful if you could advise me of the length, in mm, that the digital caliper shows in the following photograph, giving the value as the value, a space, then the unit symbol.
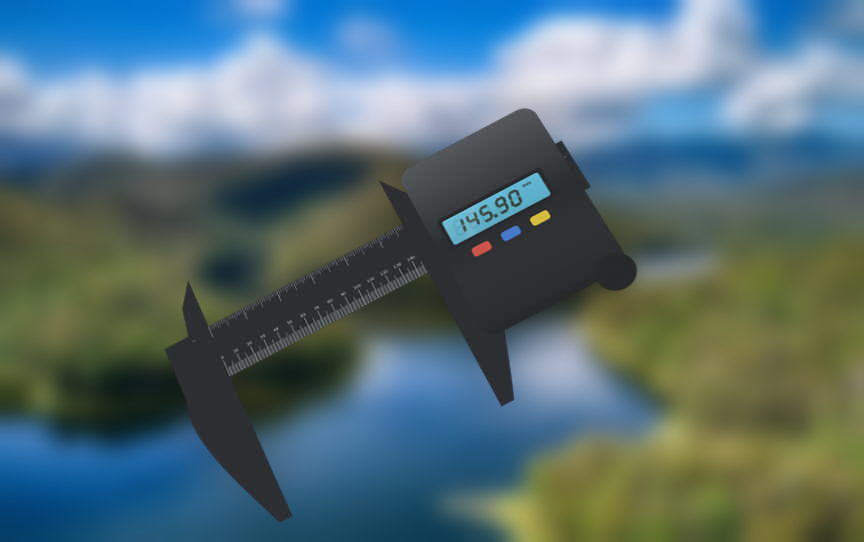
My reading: 145.90 mm
